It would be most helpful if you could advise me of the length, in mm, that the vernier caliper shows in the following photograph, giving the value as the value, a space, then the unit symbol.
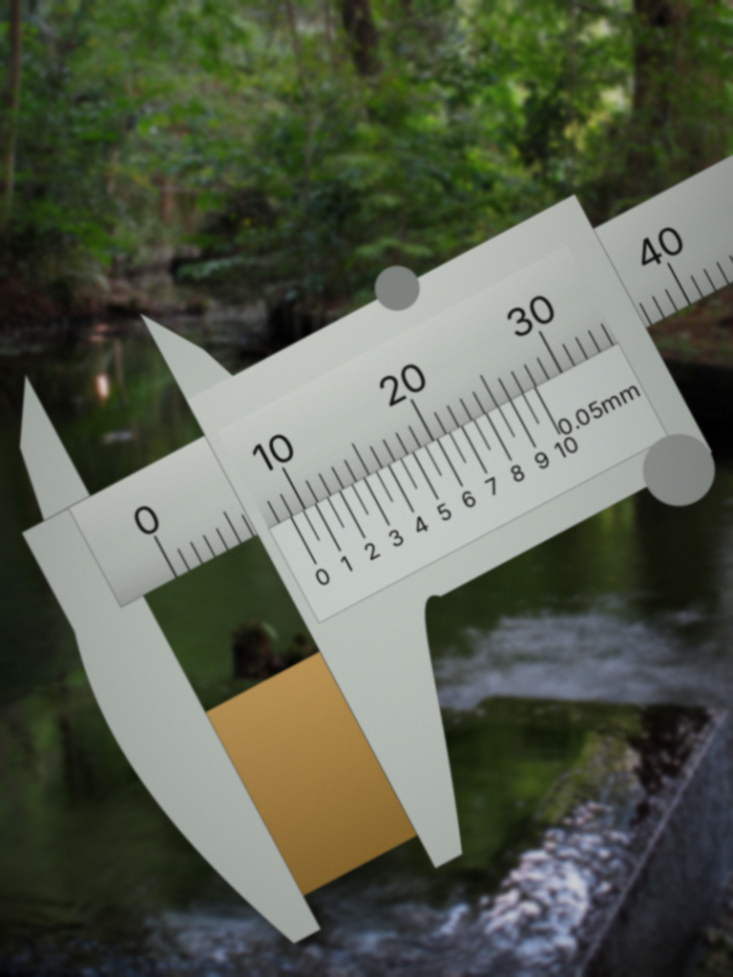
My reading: 8.9 mm
